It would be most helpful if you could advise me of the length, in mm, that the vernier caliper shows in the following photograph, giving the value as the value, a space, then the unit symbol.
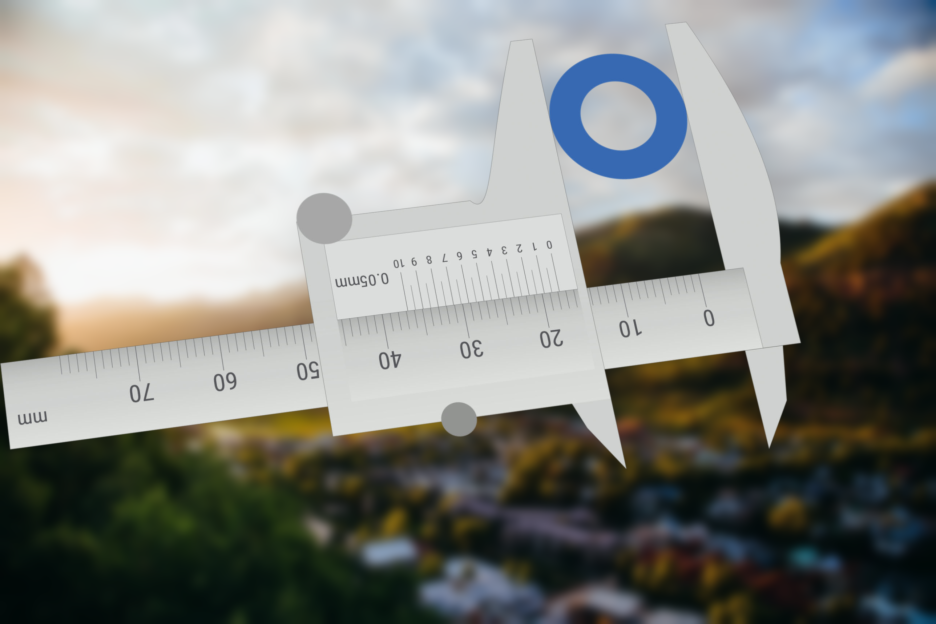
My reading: 17.8 mm
